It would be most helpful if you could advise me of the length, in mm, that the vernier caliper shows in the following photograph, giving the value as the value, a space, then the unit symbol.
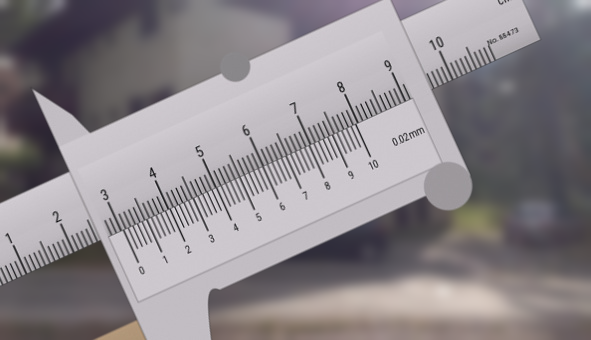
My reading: 30.5 mm
